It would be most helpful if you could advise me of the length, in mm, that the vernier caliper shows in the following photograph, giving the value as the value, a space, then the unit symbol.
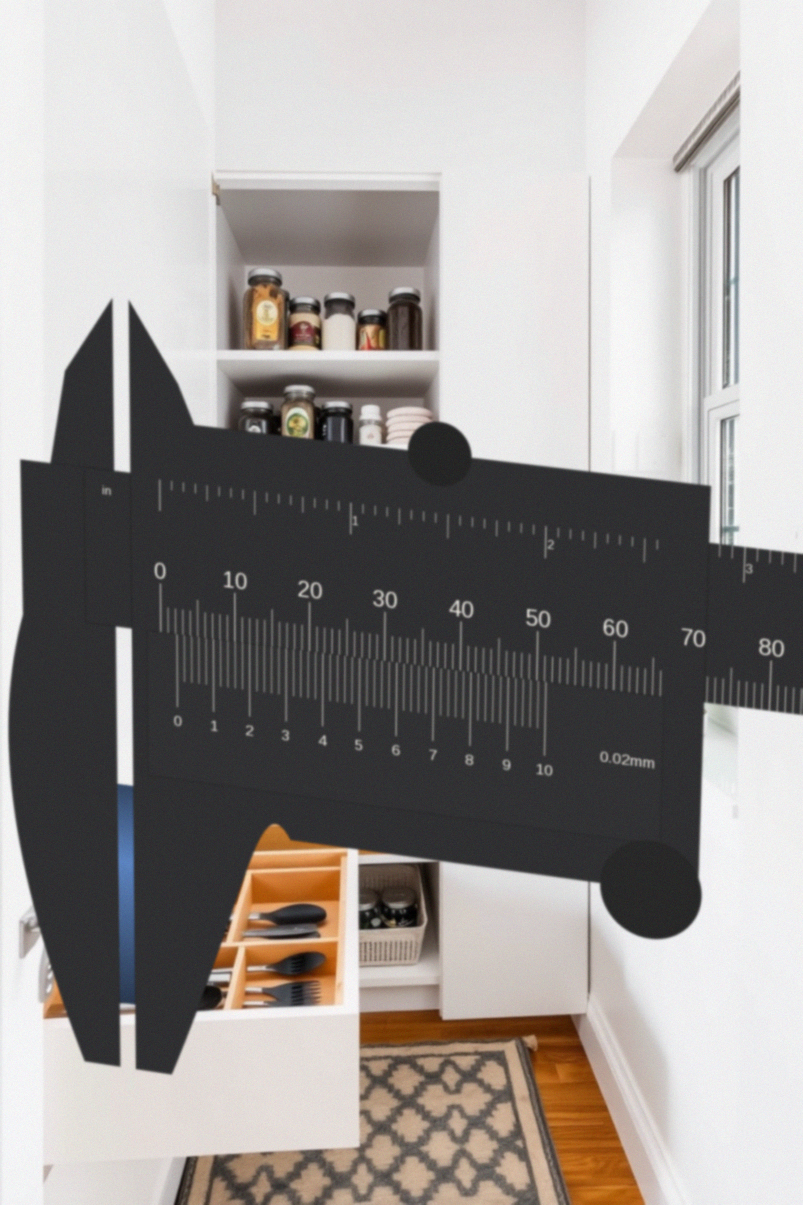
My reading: 2.2 mm
